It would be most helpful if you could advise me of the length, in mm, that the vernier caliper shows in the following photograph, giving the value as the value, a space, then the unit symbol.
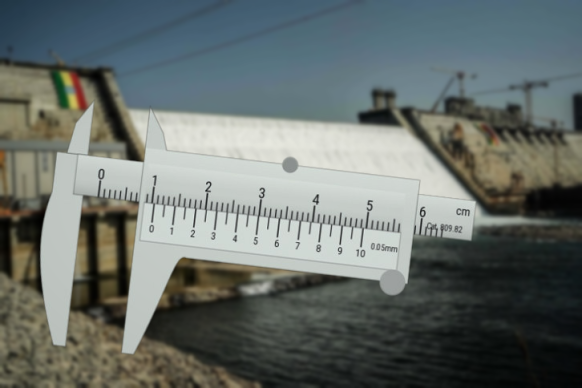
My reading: 10.4 mm
